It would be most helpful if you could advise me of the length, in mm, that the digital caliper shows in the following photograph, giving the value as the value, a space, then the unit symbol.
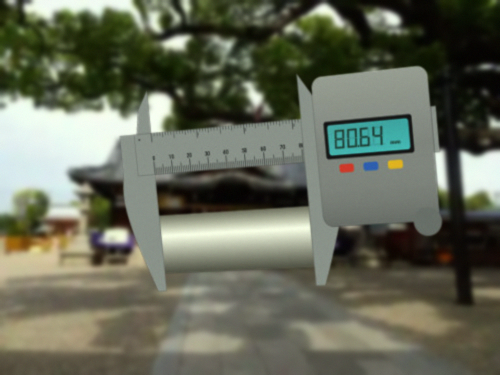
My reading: 80.64 mm
